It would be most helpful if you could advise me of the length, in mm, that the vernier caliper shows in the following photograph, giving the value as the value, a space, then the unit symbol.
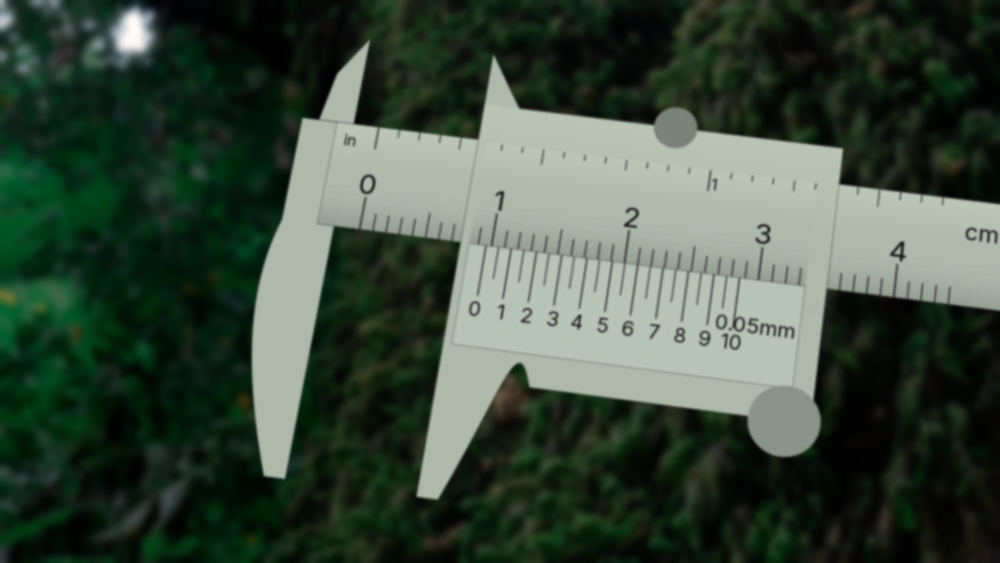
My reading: 9.6 mm
